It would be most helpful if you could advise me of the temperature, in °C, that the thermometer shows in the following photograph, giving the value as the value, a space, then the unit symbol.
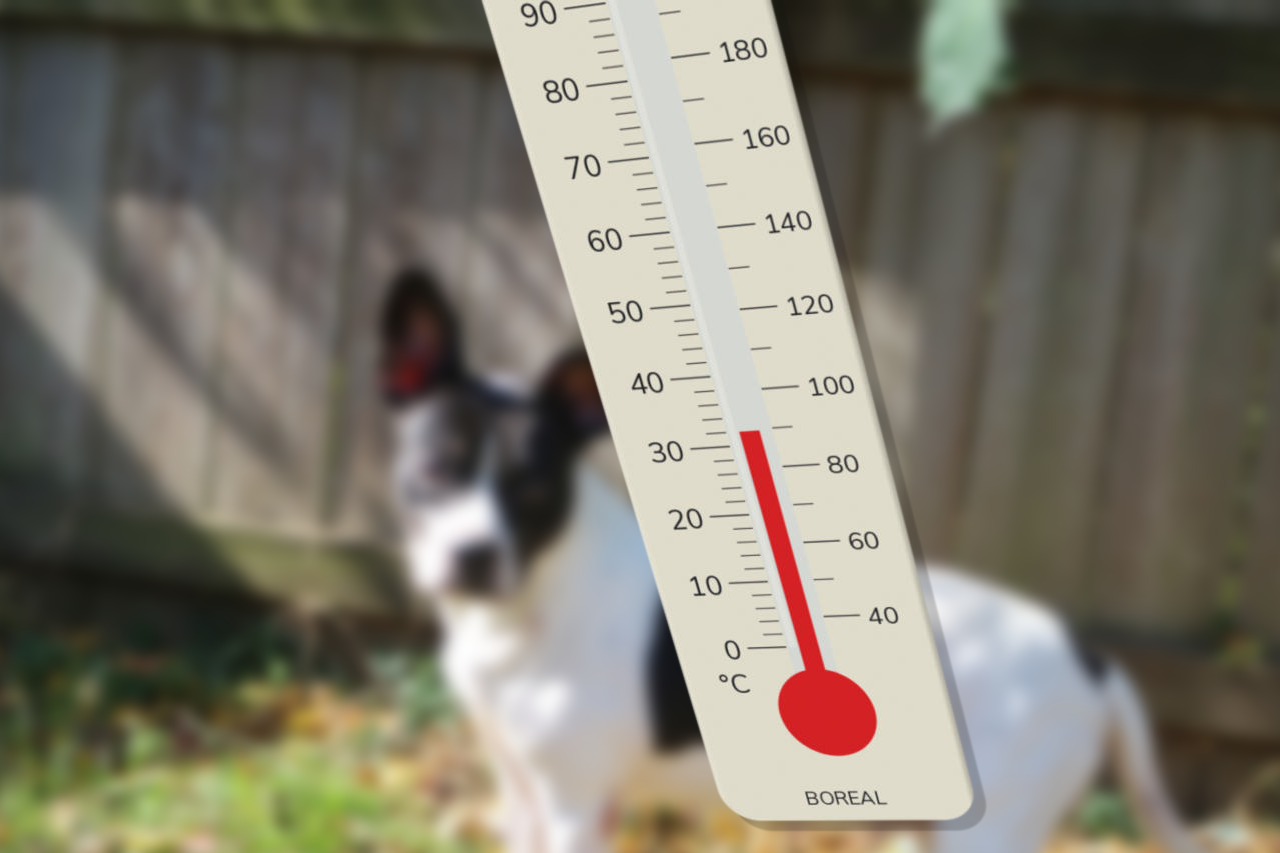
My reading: 32 °C
